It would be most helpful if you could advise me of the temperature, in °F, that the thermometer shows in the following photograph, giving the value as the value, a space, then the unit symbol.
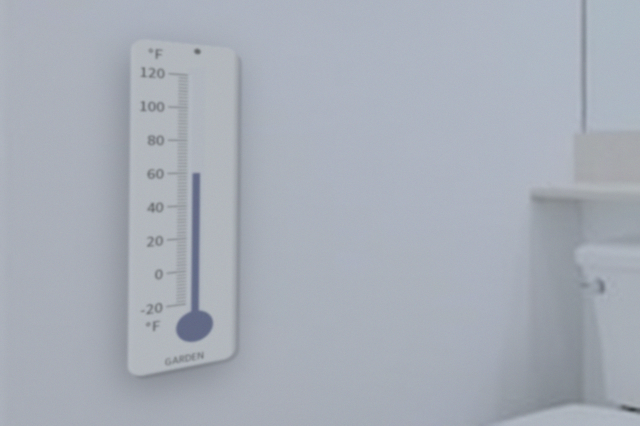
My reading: 60 °F
